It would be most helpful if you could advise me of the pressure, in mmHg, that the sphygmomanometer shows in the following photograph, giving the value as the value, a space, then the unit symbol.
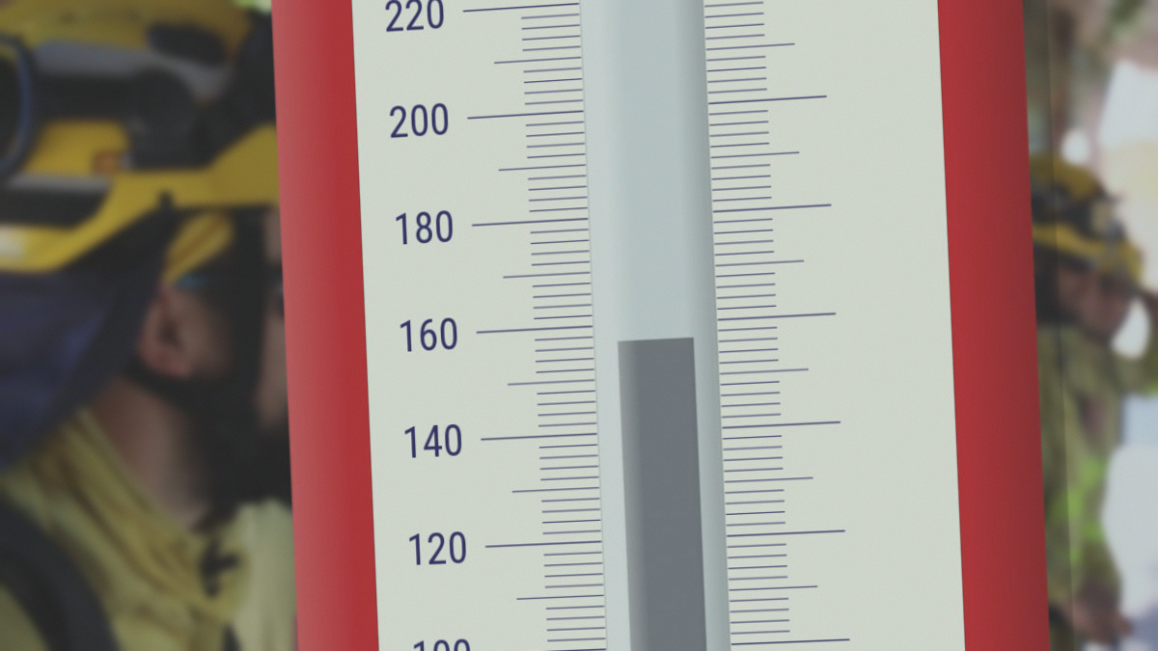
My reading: 157 mmHg
